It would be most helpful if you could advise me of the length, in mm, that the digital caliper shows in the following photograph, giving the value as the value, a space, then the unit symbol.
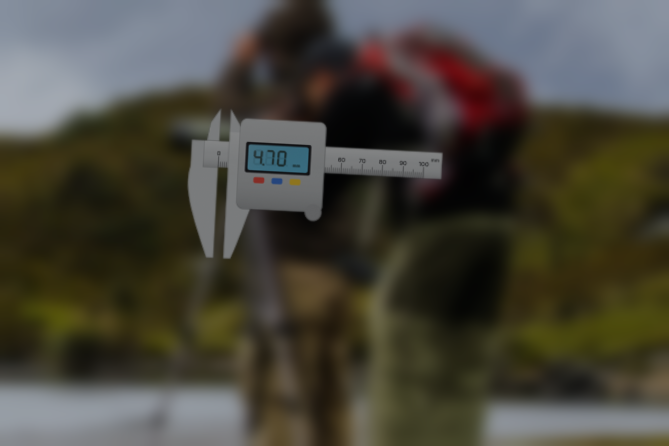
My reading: 4.70 mm
